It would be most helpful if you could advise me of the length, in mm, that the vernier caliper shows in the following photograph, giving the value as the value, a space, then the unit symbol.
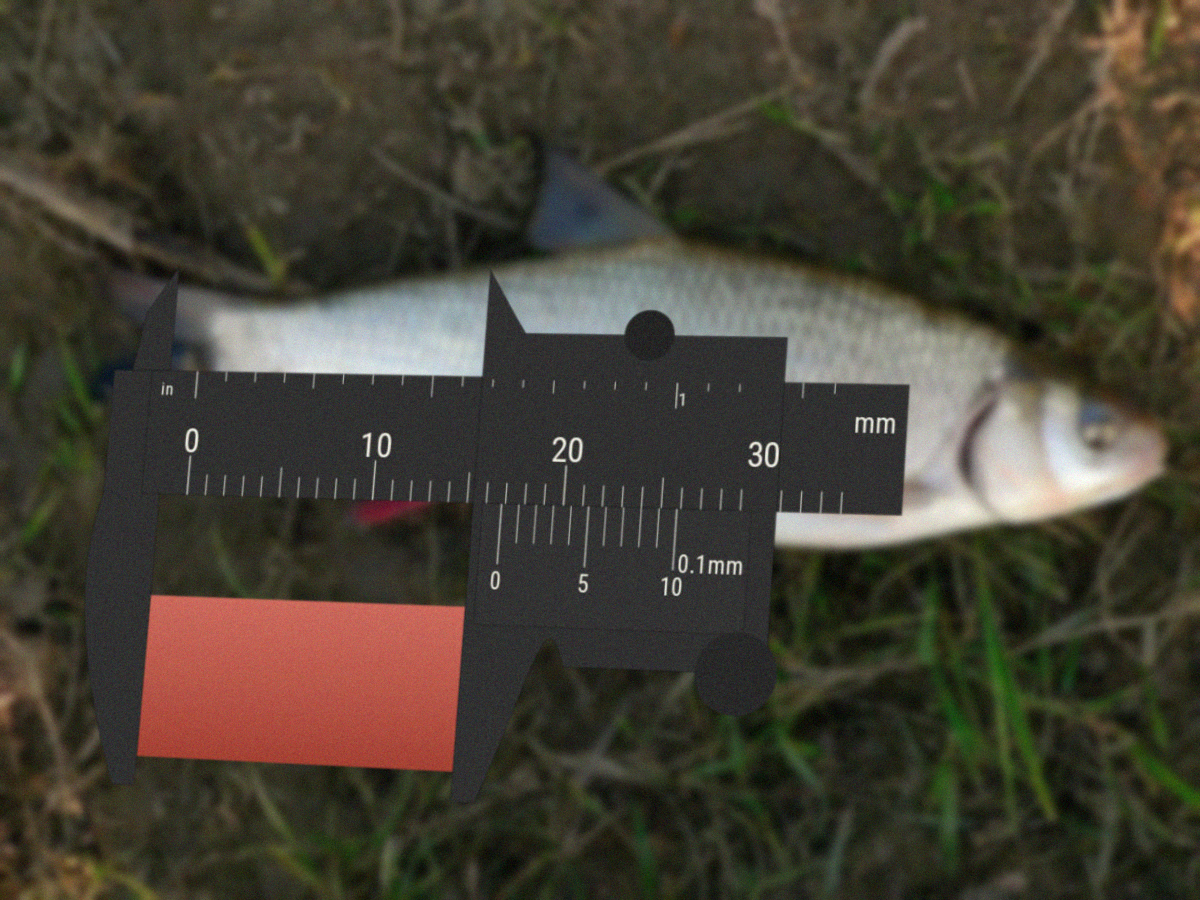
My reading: 16.8 mm
